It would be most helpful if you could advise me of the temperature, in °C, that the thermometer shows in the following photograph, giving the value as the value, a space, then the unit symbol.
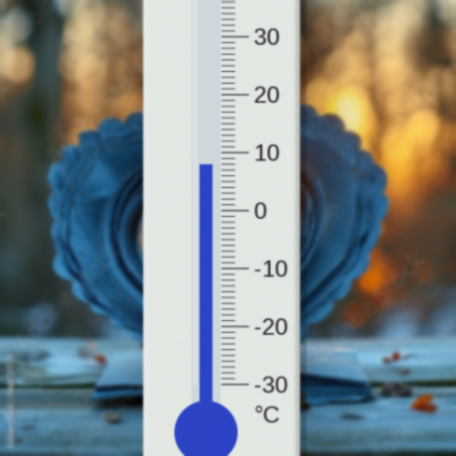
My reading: 8 °C
